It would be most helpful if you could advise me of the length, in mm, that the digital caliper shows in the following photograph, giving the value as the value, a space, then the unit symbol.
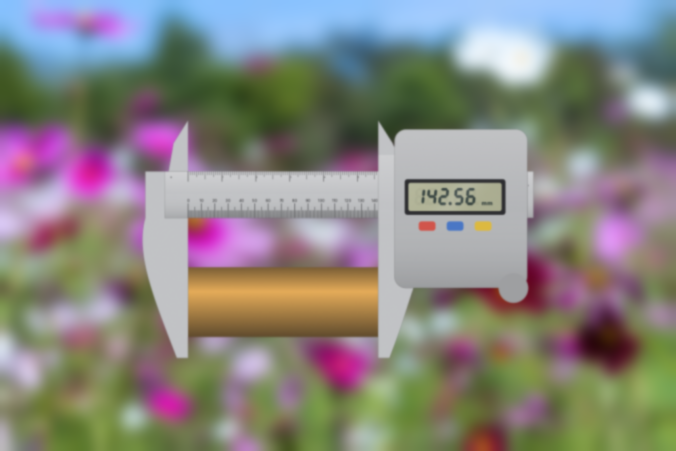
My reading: 142.56 mm
